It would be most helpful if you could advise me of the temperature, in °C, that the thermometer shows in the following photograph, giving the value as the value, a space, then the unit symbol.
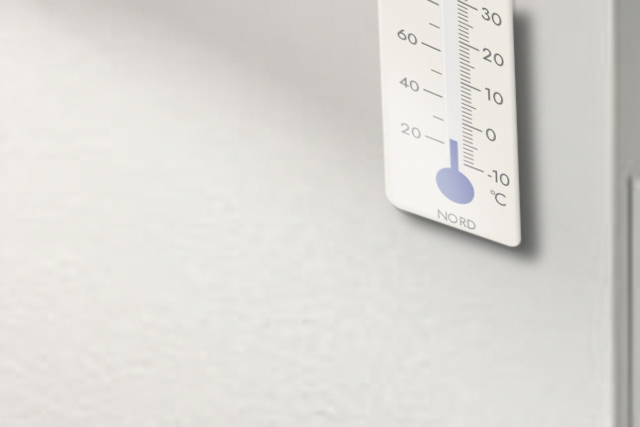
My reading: -5 °C
